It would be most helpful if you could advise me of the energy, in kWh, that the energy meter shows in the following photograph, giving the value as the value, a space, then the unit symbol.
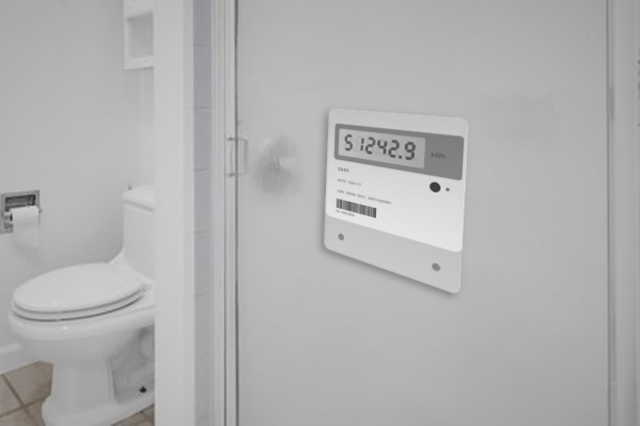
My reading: 51242.9 kWh
